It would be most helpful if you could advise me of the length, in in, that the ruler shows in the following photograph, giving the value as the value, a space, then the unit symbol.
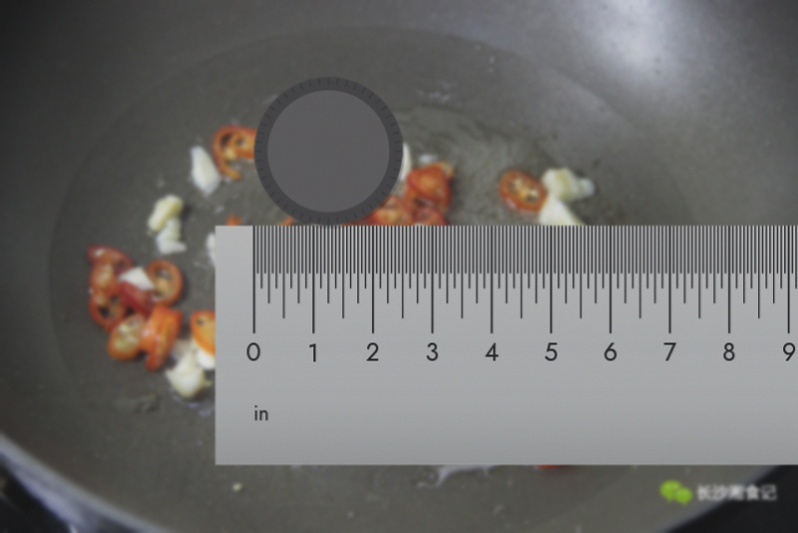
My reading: 2.5 in
